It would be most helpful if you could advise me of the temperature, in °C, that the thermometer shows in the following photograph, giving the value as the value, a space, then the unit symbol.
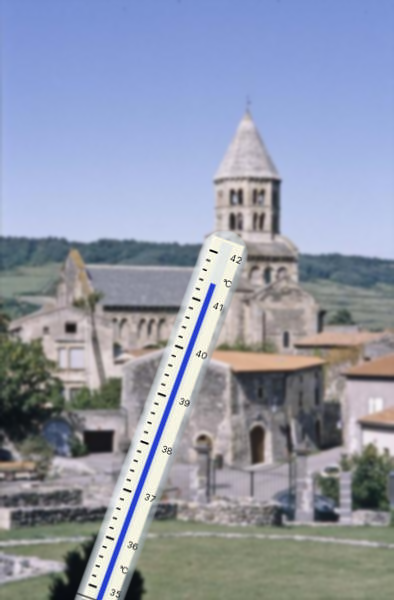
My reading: 41.4 °C
